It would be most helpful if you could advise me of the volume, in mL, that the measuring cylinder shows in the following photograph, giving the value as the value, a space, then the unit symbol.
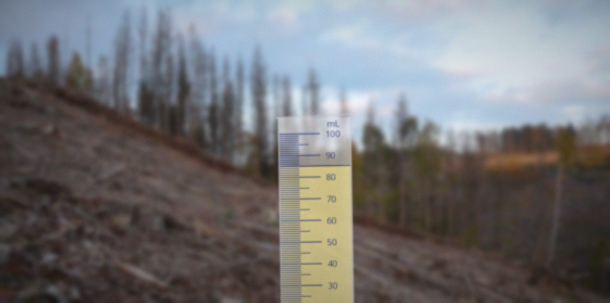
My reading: 85 mL
